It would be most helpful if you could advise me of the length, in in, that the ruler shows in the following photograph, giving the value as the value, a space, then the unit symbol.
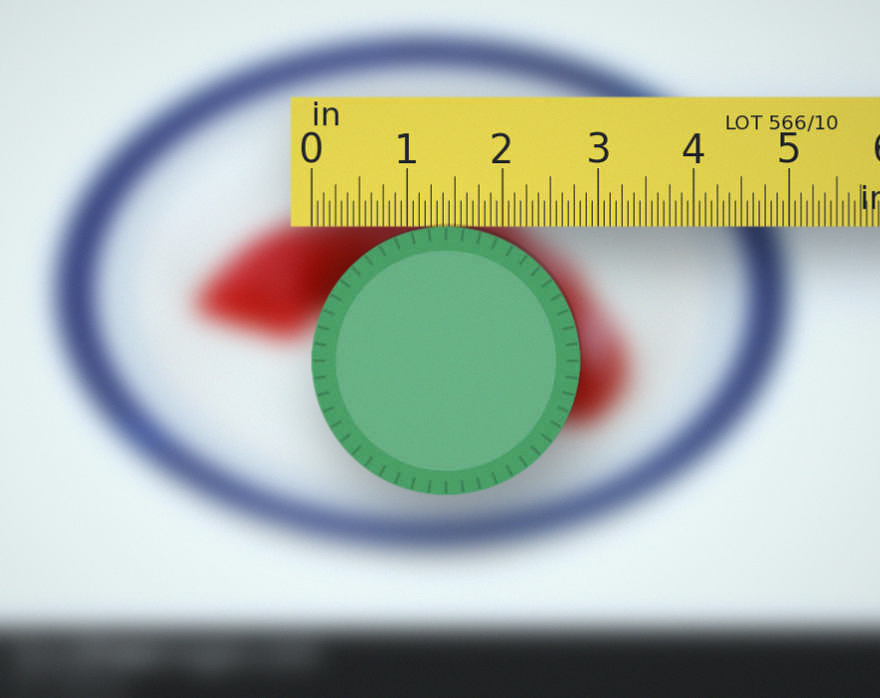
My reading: 2.8125 in
